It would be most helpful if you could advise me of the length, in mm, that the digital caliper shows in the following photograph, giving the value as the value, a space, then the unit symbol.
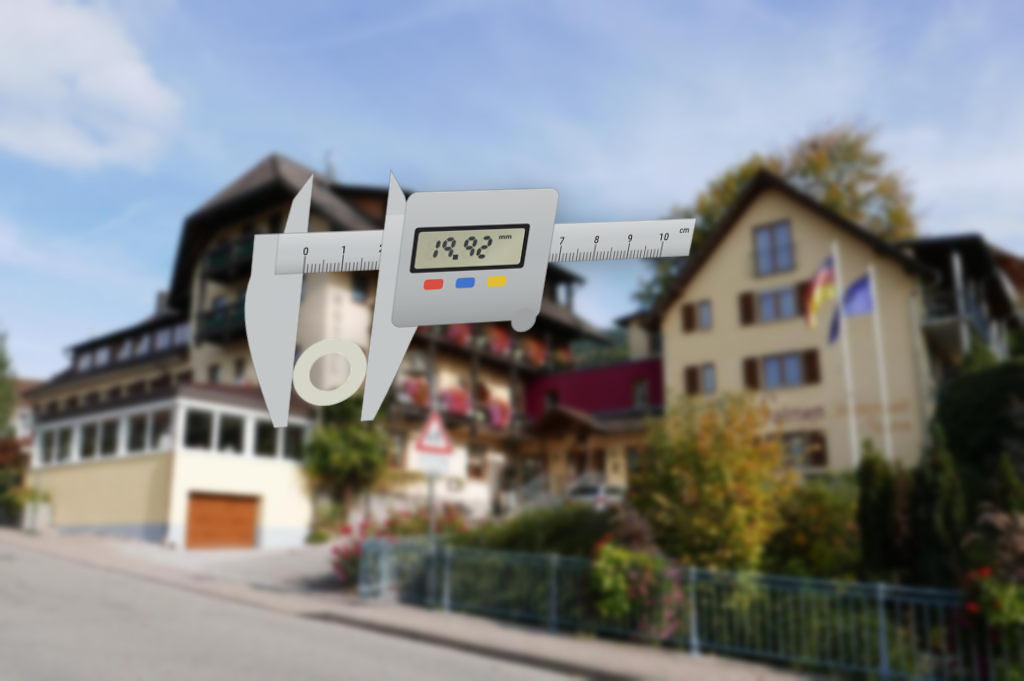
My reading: 19.92 mm
